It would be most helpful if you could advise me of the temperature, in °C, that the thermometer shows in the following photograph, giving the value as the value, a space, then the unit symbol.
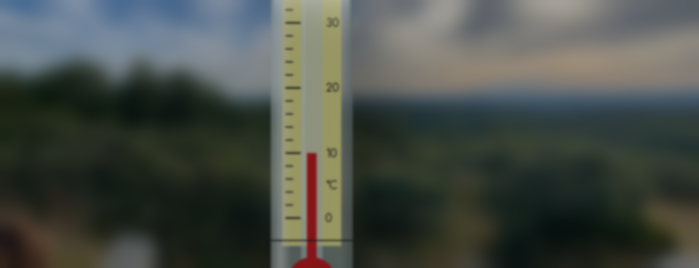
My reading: 10 °C
